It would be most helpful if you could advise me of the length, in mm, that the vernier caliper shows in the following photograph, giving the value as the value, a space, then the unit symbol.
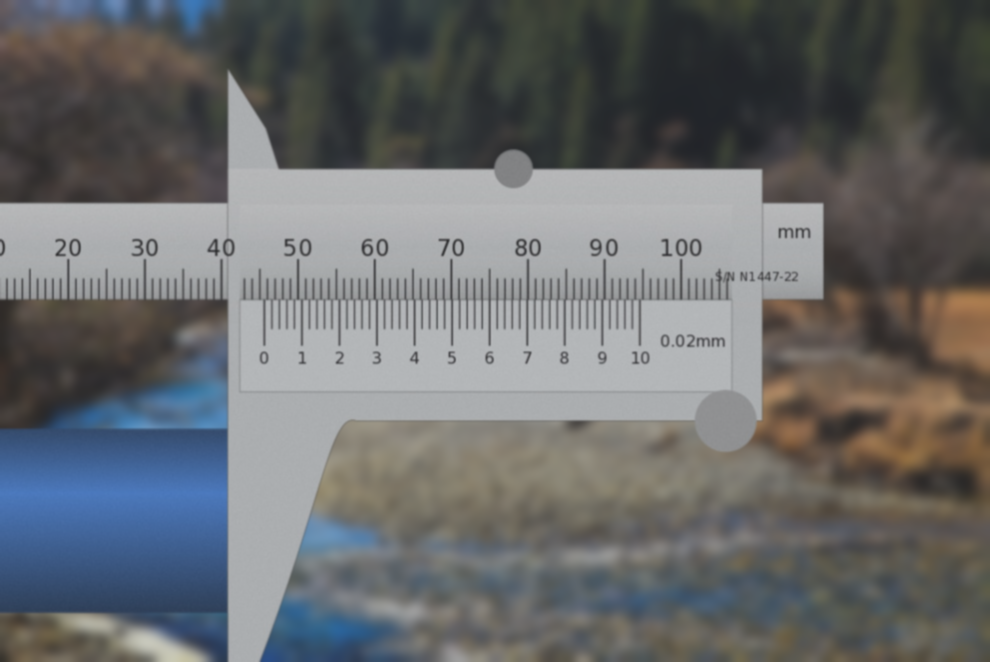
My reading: 45.6 mm
